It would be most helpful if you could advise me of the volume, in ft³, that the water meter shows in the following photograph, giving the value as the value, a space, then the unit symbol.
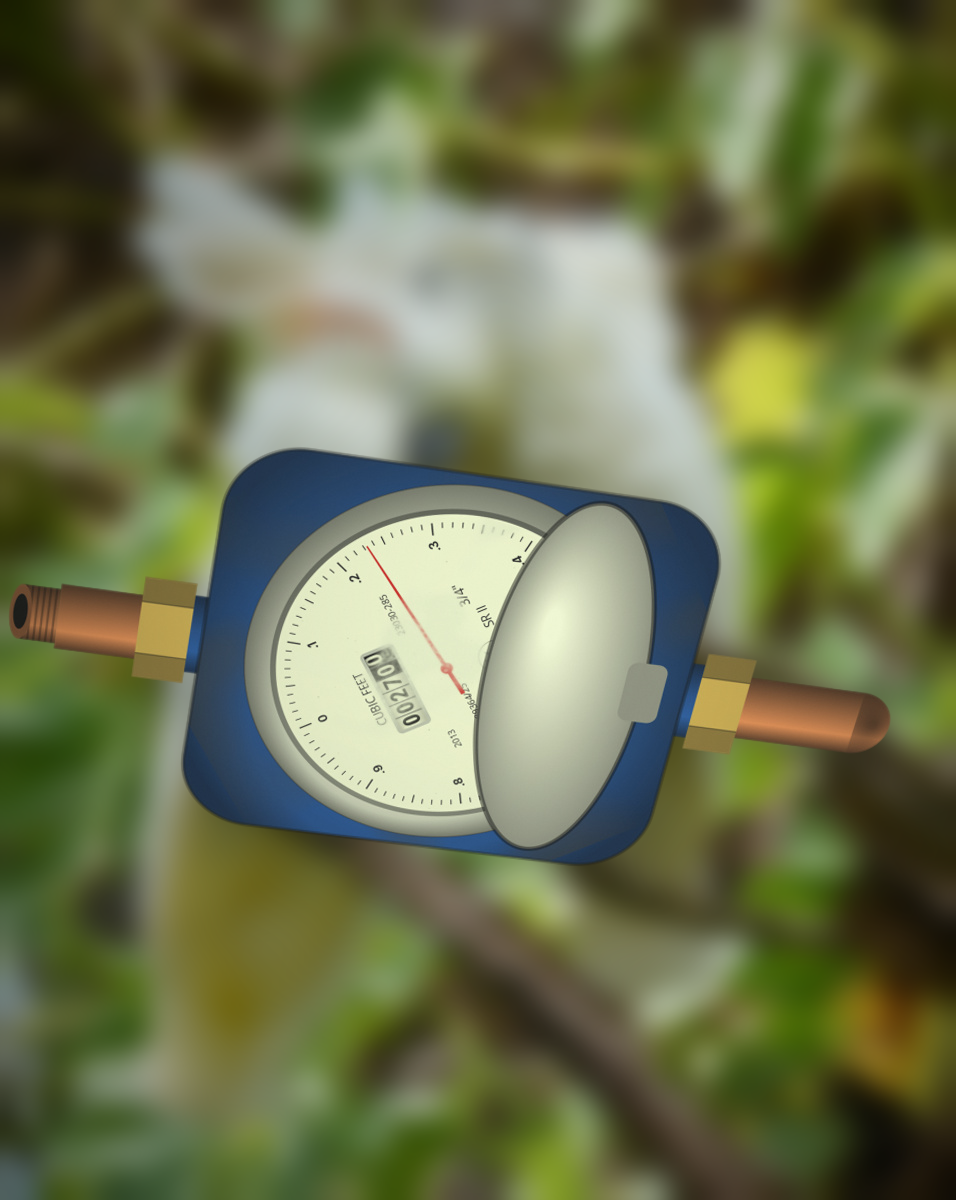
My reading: 2700.23 ft³
